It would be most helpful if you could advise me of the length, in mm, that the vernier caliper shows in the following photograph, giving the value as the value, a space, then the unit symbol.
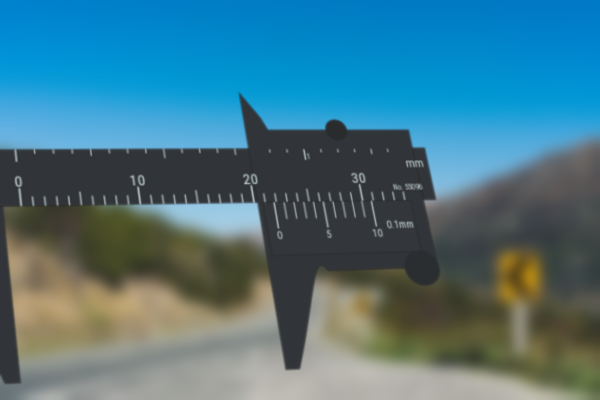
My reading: 21.8 mm
